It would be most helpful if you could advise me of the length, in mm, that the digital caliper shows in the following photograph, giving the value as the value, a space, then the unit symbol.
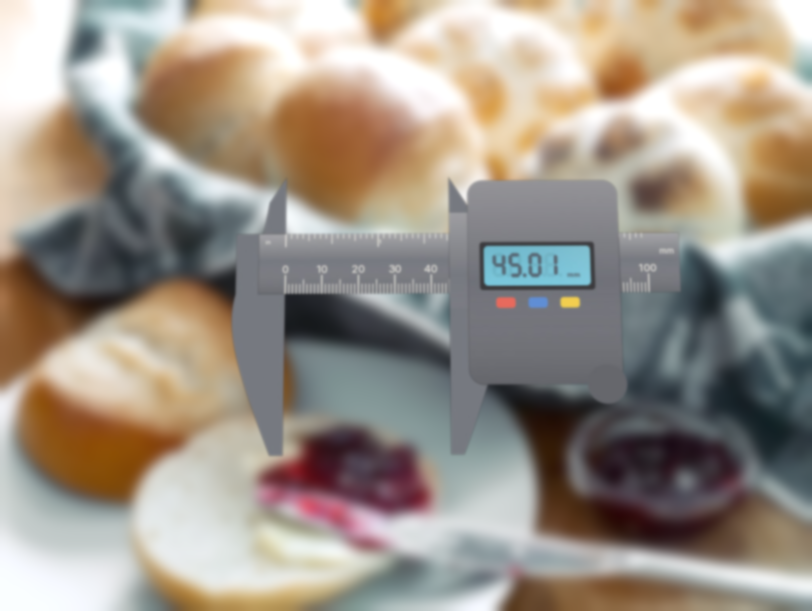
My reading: 45.01 mm
